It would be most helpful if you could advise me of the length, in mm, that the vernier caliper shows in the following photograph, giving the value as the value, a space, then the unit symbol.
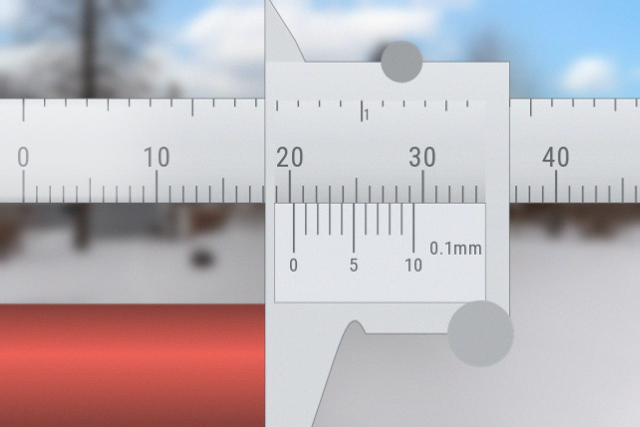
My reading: 20.3 mm
